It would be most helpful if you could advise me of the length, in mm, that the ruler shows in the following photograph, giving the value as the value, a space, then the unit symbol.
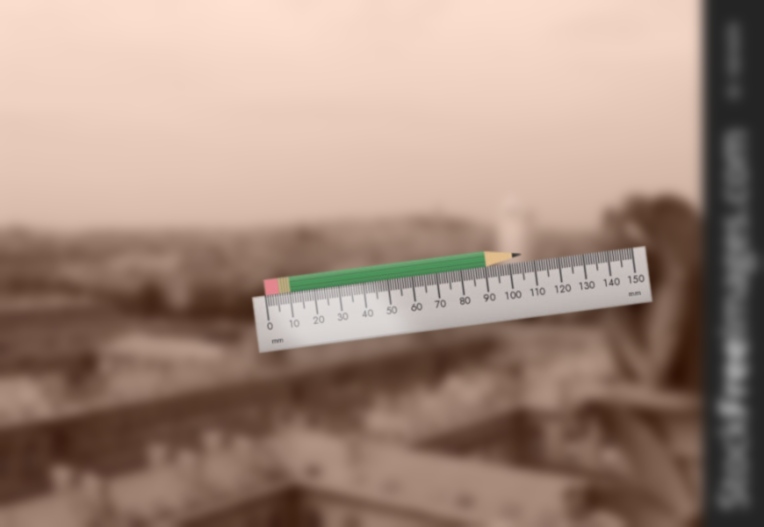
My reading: 105 mm
